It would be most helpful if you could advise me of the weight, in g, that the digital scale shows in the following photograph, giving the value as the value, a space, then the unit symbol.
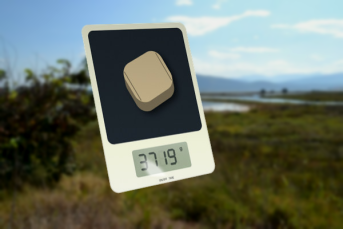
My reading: 3719 g
